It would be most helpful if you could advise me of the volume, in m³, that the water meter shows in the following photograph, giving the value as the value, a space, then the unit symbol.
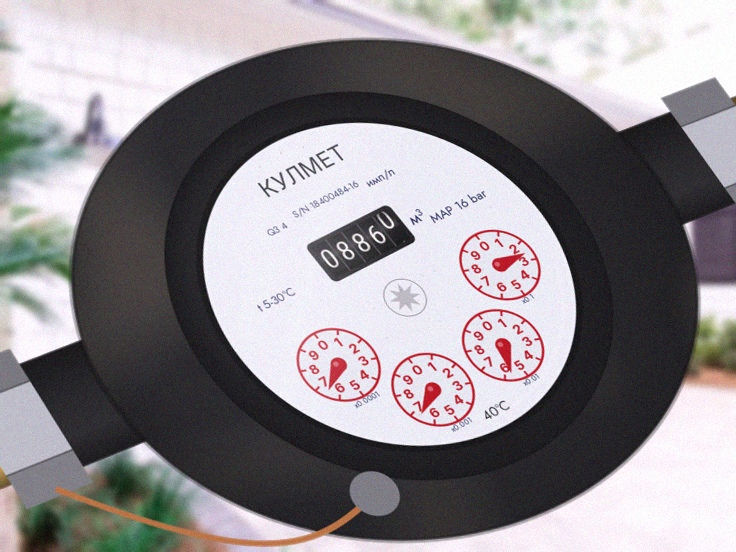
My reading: 8860.2566 m³
